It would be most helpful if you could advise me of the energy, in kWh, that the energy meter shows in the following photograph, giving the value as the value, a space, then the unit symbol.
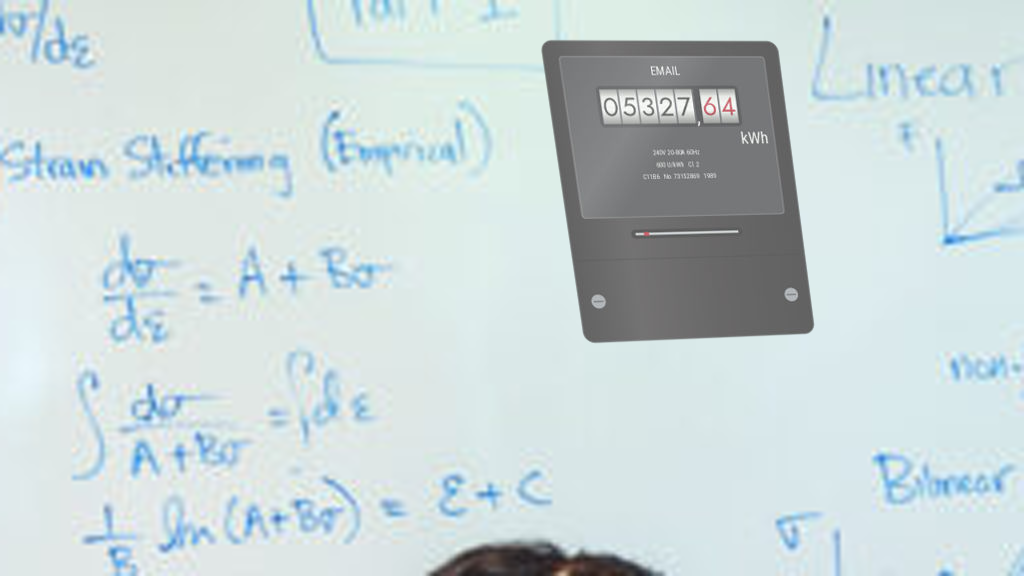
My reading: 5327.64 kWh
